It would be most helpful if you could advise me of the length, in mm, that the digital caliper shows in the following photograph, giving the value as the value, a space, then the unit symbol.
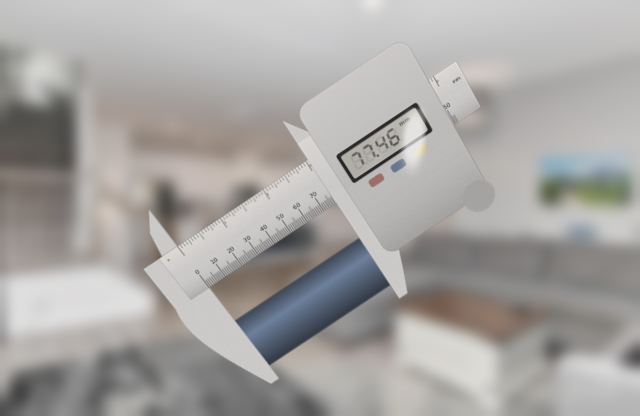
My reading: 77.46 mm
